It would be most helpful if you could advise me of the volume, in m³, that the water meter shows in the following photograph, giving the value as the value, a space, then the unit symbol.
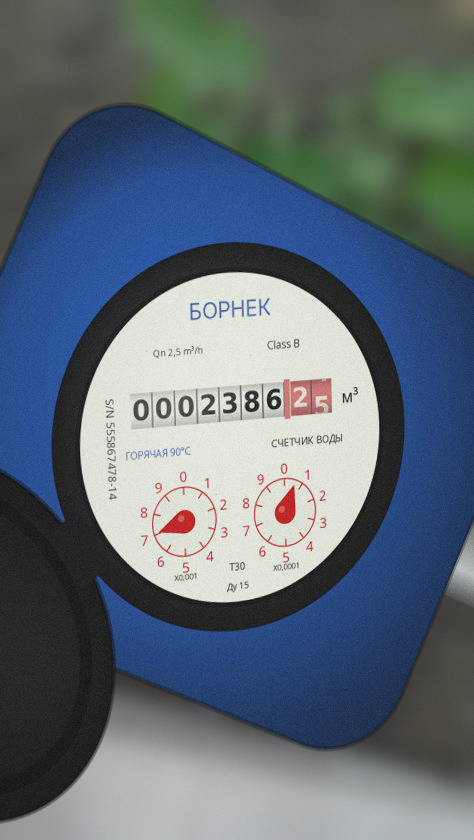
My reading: 2386.2470 m³
